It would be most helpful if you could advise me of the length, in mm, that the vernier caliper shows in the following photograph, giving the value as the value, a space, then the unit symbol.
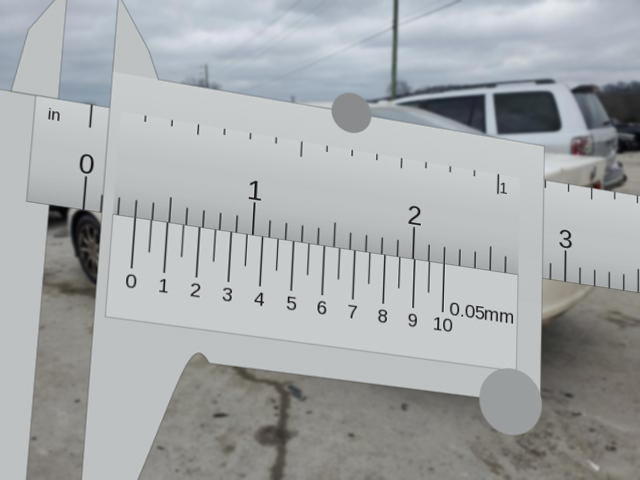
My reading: 3.0 mm
